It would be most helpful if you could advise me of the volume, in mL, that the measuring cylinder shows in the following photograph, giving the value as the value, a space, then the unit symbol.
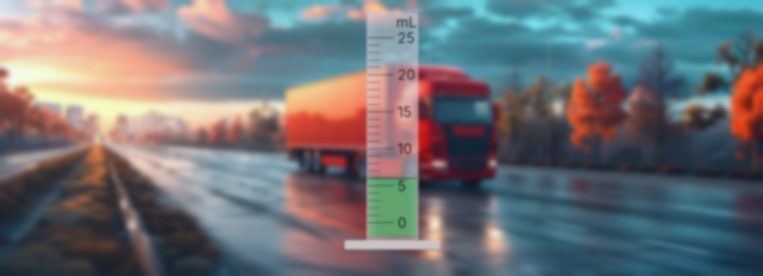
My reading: 6 mL
